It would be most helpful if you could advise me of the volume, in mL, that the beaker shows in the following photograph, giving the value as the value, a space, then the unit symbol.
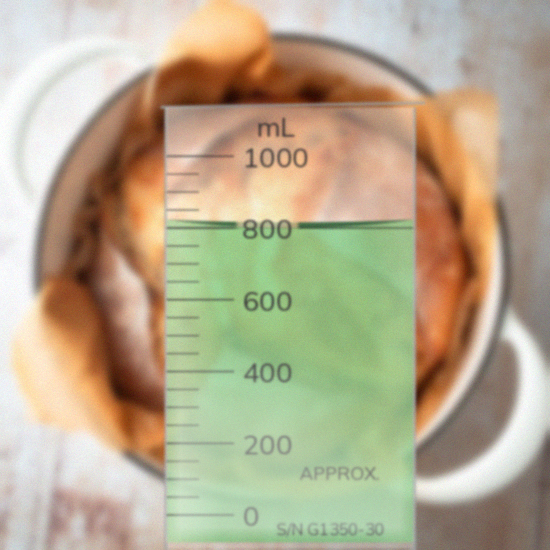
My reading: 800 mL
